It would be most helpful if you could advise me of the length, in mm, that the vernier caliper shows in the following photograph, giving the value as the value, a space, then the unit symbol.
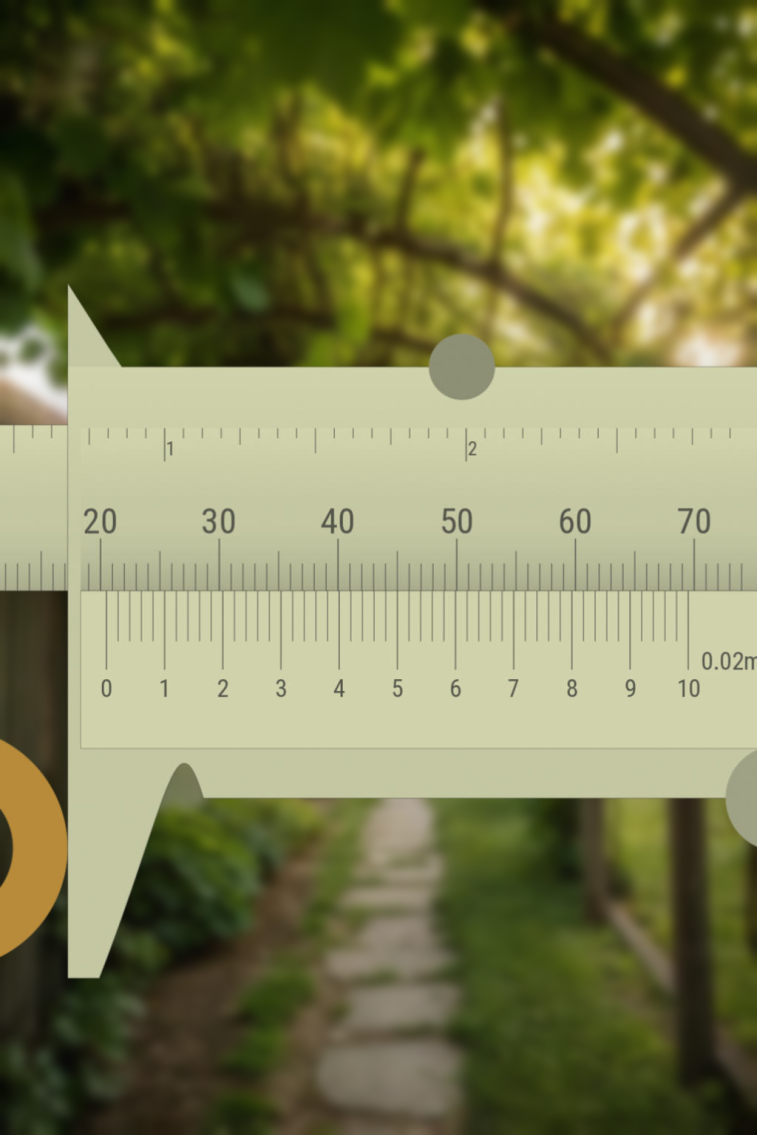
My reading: 20.5 mm
